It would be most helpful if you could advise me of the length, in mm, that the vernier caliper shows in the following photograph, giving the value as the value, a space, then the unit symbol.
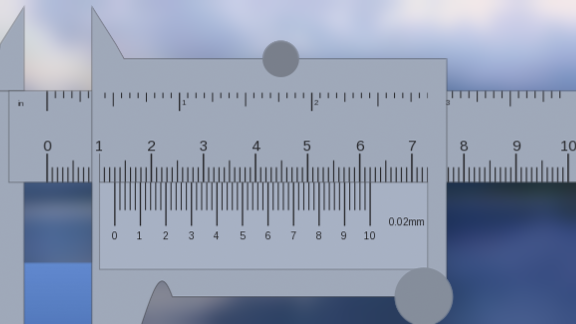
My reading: 13.0 mm
